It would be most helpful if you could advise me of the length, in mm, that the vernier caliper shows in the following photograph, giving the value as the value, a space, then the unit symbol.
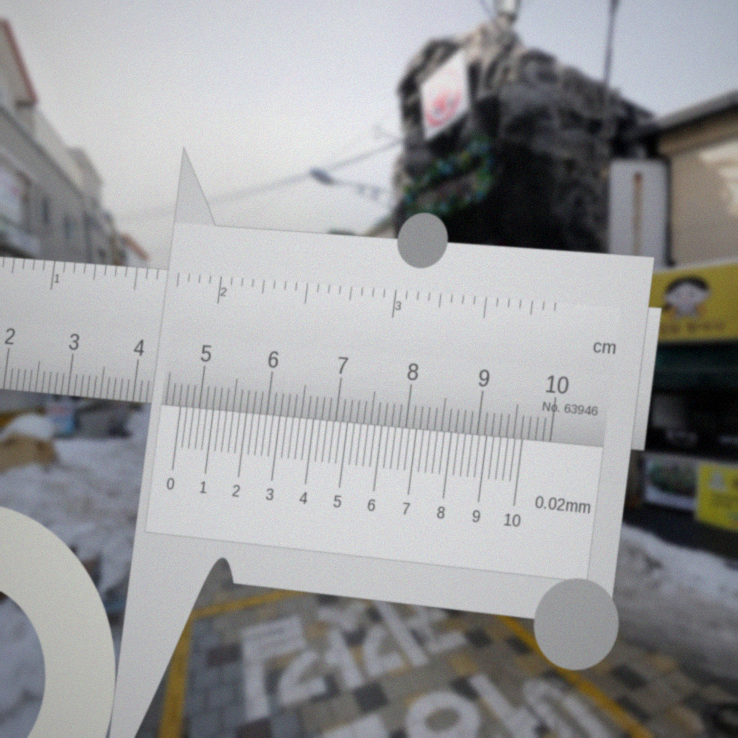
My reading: 47.2 mm
